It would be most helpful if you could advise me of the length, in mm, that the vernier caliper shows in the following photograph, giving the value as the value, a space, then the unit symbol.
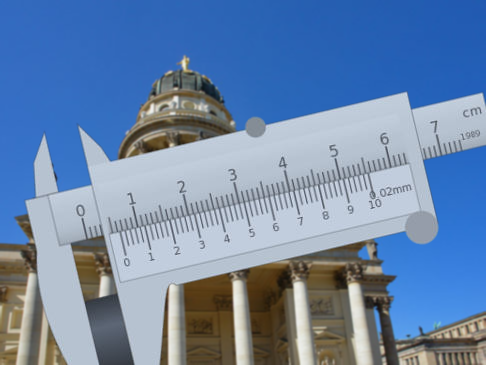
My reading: 6.5 mm
